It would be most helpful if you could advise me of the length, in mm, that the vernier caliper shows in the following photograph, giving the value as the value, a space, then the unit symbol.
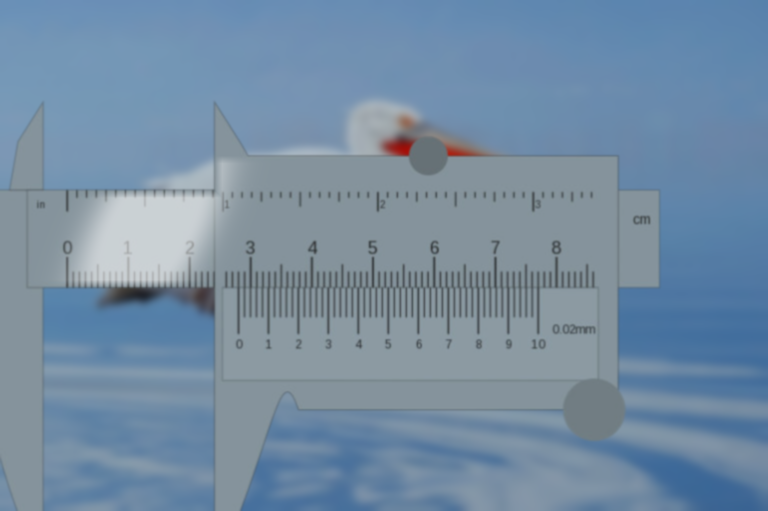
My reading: 28.0 mm
